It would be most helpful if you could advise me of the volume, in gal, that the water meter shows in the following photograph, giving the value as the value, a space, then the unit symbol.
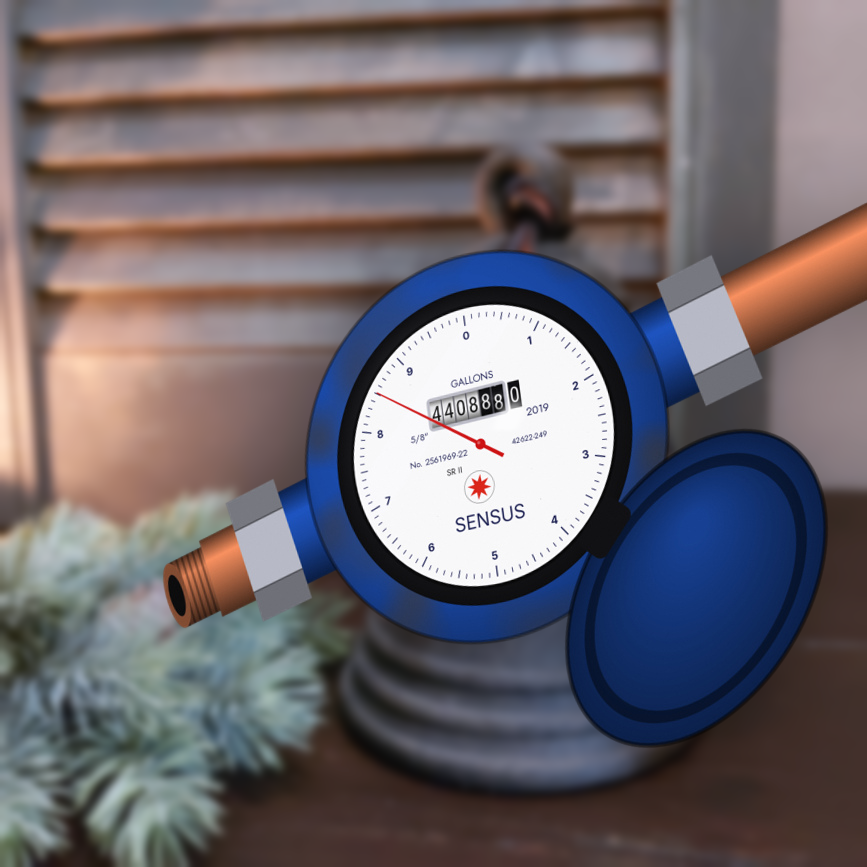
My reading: 4408878.5 gal
